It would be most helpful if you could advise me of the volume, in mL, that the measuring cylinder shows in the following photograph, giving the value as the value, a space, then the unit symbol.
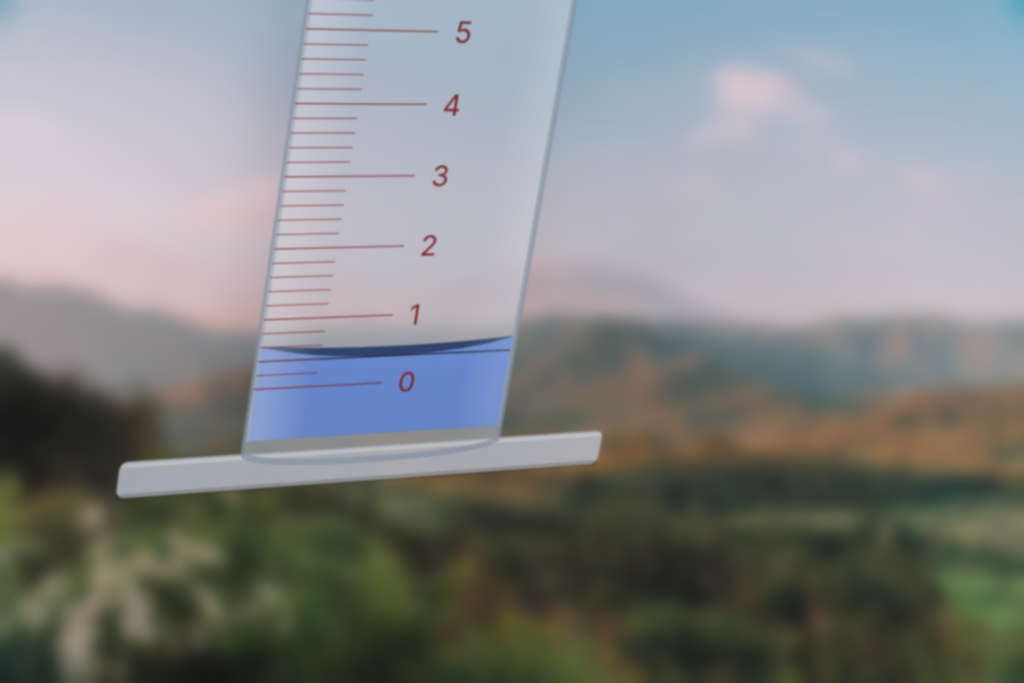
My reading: 0.4 mL
